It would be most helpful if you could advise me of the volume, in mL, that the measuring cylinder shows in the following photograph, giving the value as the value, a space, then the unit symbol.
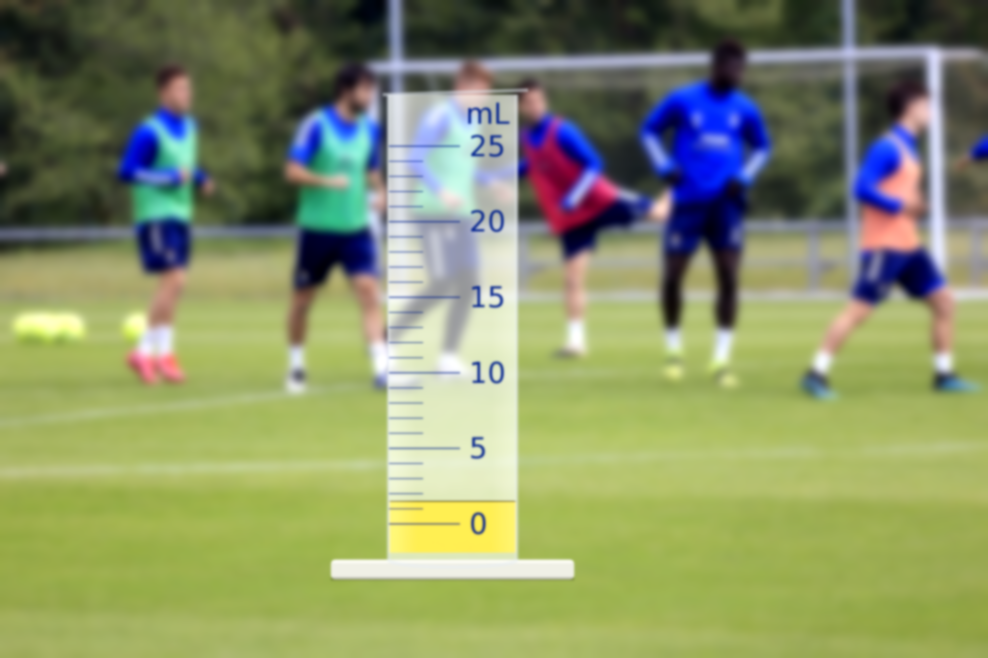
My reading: 1.5 mL
